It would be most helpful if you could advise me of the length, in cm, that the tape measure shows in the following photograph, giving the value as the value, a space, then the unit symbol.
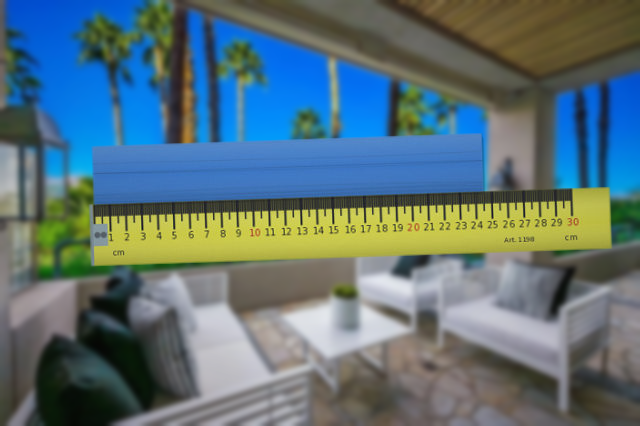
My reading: 24.5 cm
